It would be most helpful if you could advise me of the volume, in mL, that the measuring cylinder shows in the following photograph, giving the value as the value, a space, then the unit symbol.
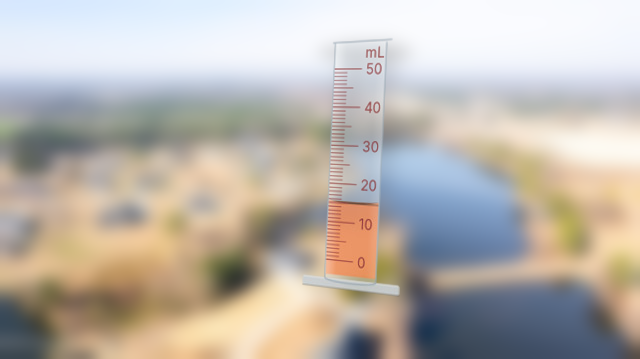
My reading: 15 mL
